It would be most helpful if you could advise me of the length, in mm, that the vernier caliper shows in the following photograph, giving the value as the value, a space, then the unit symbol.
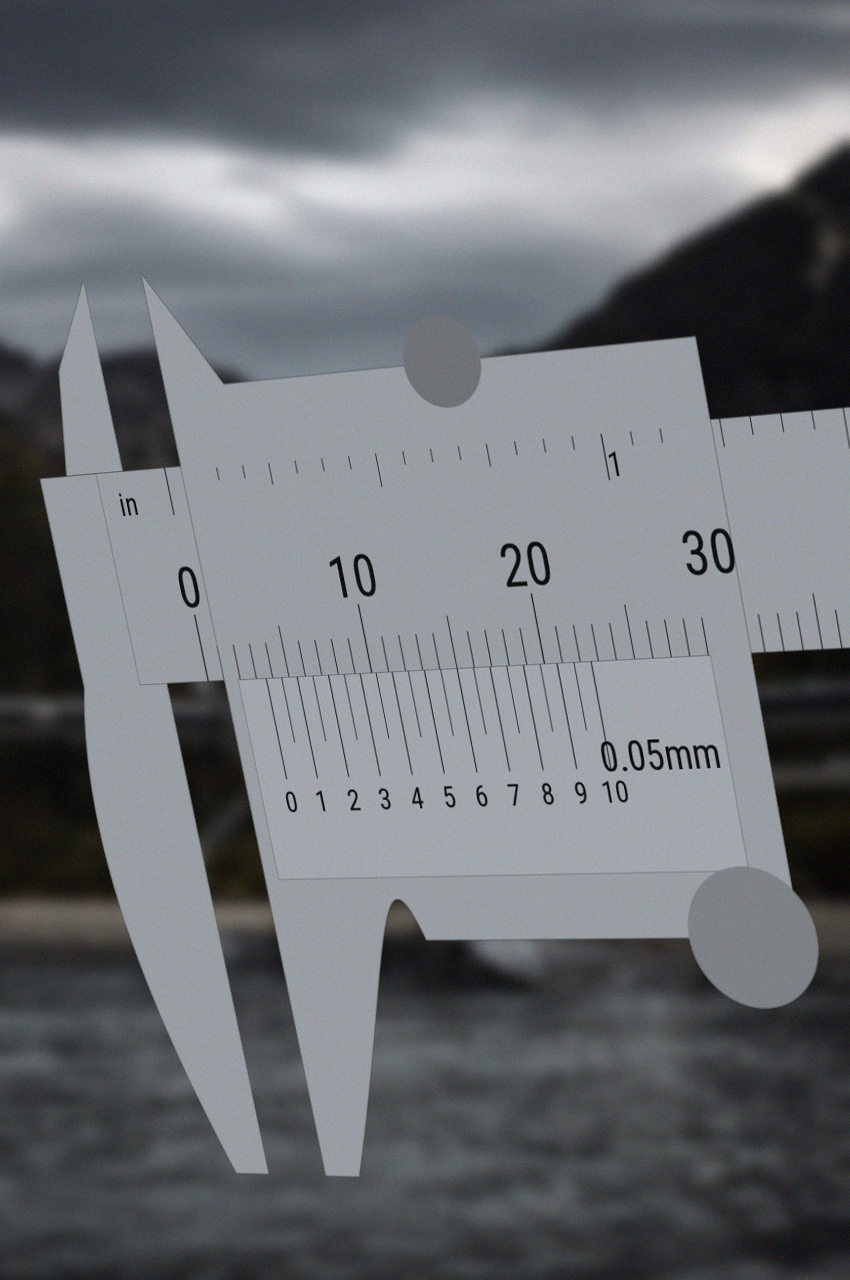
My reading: 3.6 mm
